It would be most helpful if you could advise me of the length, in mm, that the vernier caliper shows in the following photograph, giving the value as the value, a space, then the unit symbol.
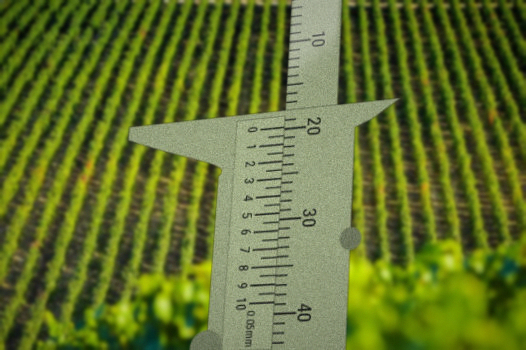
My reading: 19.8 mm
